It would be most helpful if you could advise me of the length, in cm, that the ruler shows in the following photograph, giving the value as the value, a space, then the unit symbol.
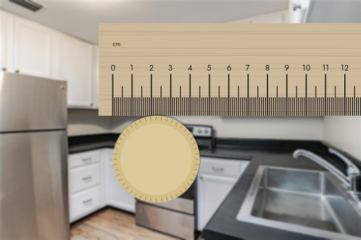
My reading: 4.5 cm
